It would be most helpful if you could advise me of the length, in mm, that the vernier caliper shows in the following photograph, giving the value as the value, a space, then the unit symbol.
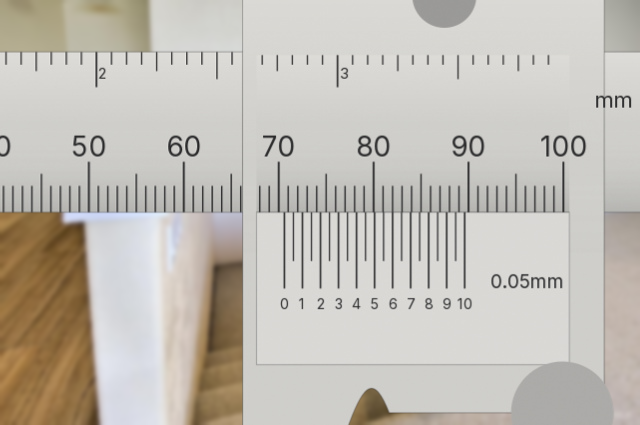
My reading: 70.6 mm
